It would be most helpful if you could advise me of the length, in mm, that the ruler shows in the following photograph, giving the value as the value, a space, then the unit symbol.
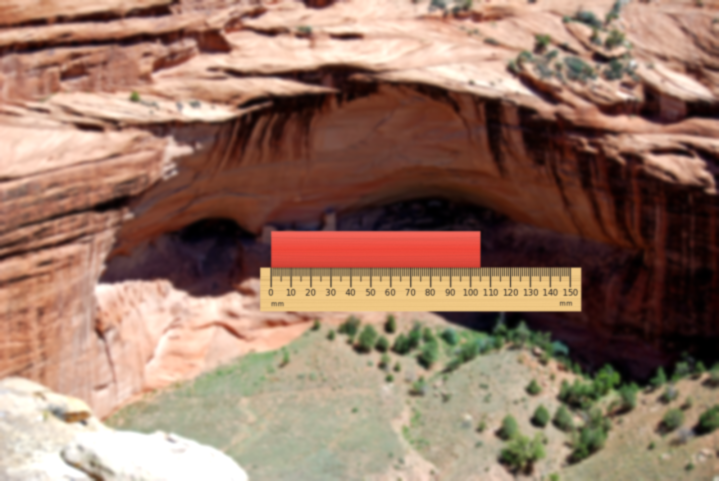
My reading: 105 mm
